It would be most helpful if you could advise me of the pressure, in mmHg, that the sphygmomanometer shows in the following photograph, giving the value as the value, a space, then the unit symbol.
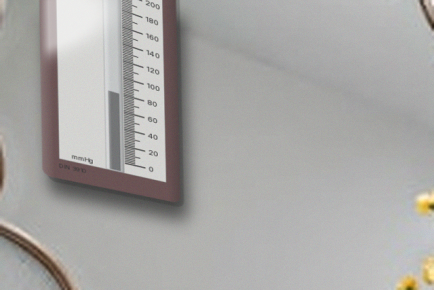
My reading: 80 mmHg
